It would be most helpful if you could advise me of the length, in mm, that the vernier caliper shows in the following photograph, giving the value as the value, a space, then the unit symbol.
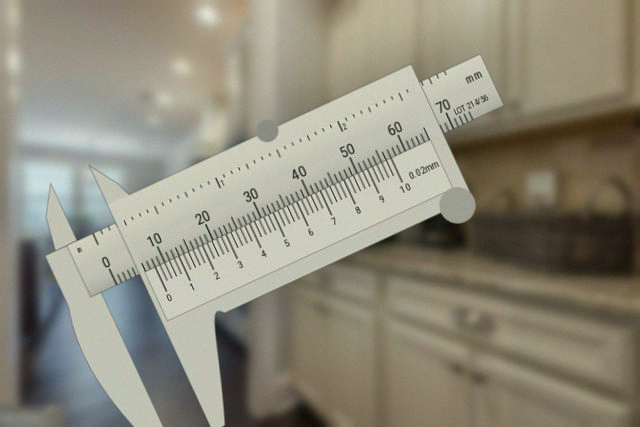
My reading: 8.0 mm
